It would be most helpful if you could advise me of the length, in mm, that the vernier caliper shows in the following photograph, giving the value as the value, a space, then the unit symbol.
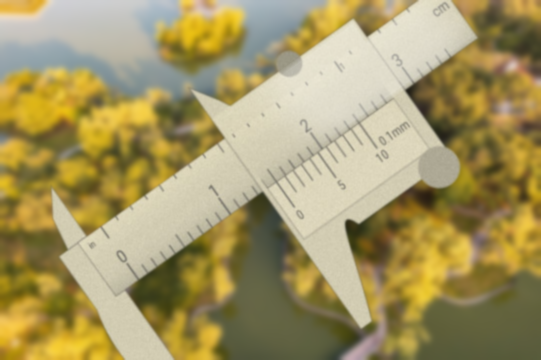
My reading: 15.0 mm
